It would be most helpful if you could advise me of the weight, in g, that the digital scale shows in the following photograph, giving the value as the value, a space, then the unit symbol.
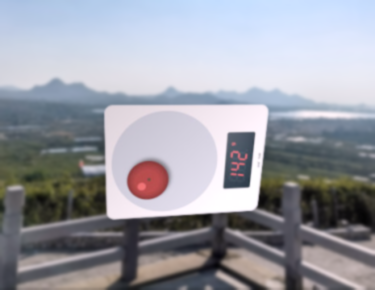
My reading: 142 g
